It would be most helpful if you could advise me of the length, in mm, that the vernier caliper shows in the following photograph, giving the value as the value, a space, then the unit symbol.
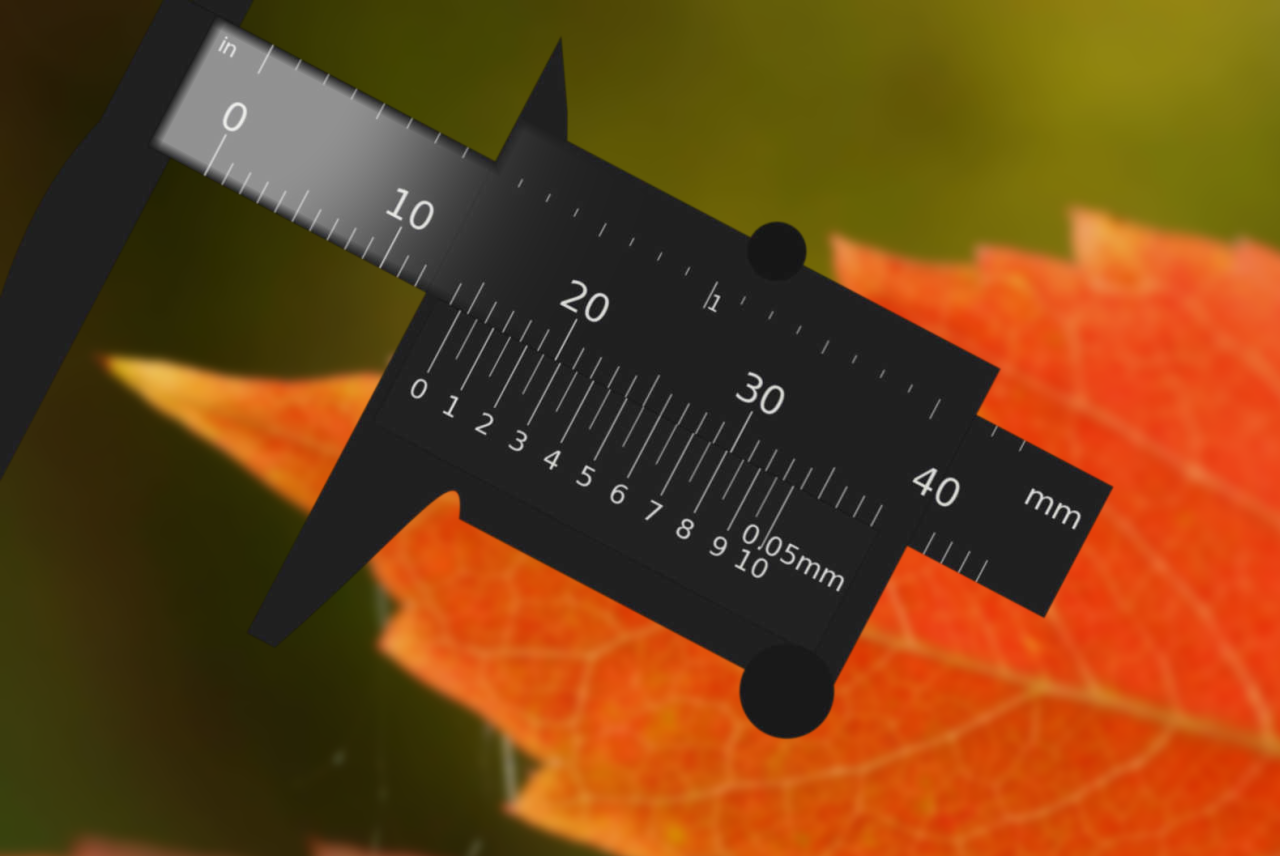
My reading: 14.6 mm
